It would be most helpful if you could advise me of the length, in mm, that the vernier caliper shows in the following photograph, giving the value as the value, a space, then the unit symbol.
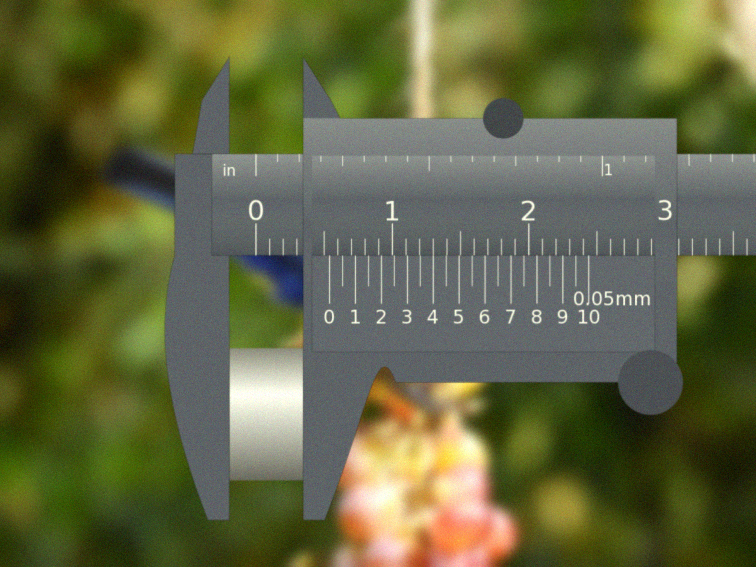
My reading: 5.4 mm
